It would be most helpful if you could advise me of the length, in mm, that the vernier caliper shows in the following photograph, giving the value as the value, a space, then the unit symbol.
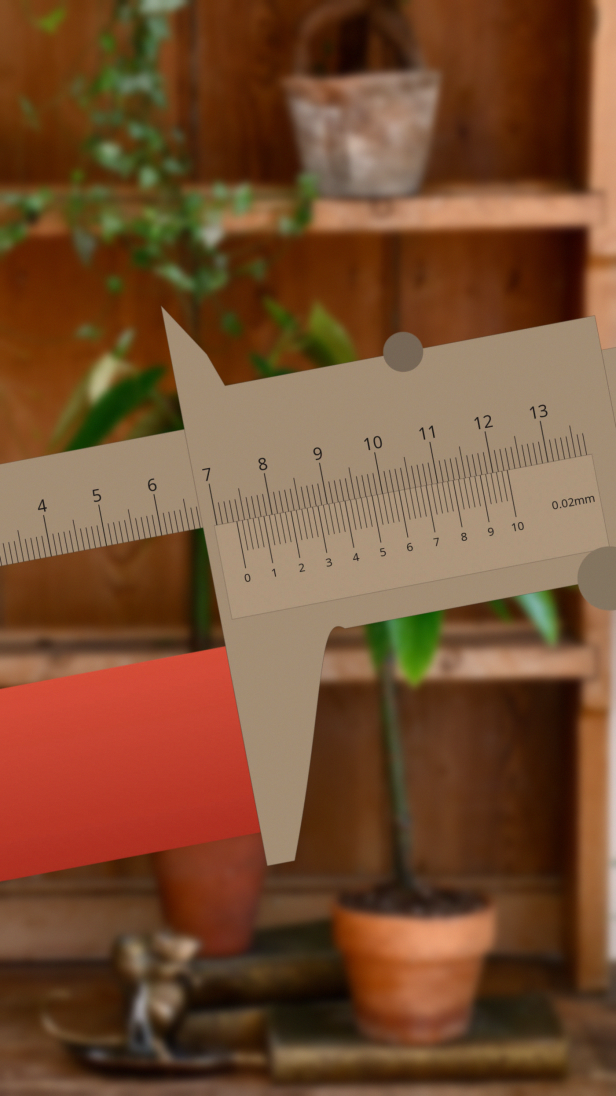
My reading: 73.6 mm
